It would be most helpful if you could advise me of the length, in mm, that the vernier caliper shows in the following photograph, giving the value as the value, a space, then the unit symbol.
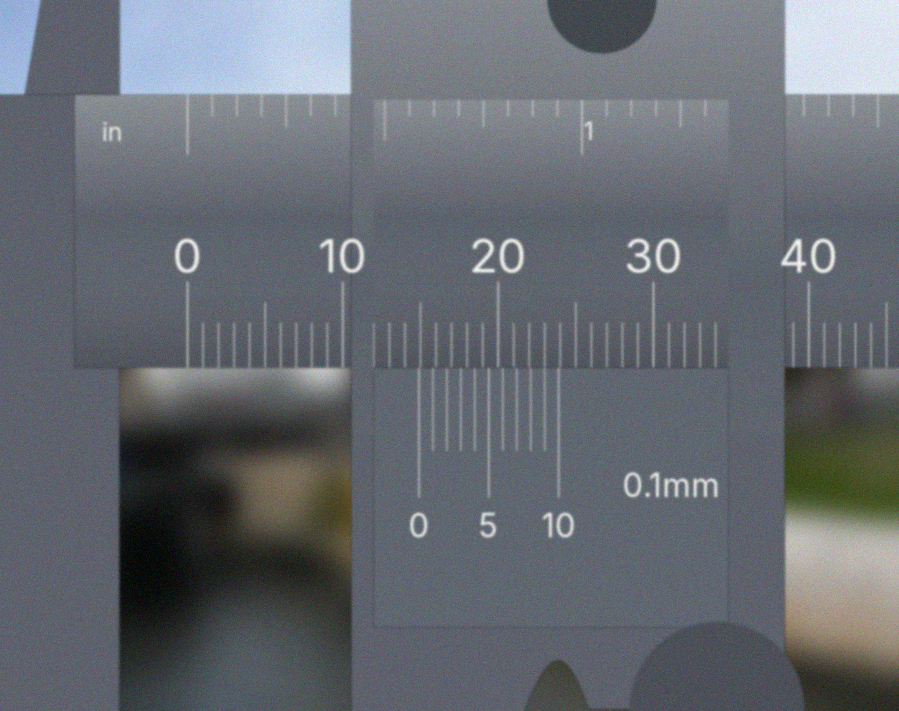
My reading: 14.9 mm
